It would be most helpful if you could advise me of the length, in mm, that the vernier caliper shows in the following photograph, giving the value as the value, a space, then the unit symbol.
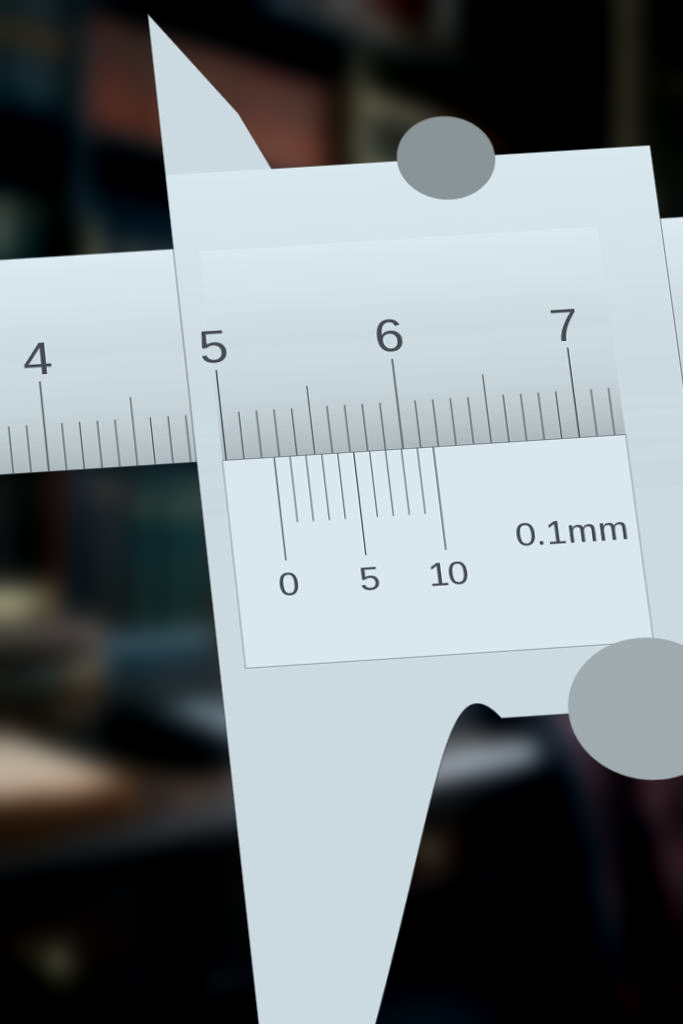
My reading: 52.7 mm
